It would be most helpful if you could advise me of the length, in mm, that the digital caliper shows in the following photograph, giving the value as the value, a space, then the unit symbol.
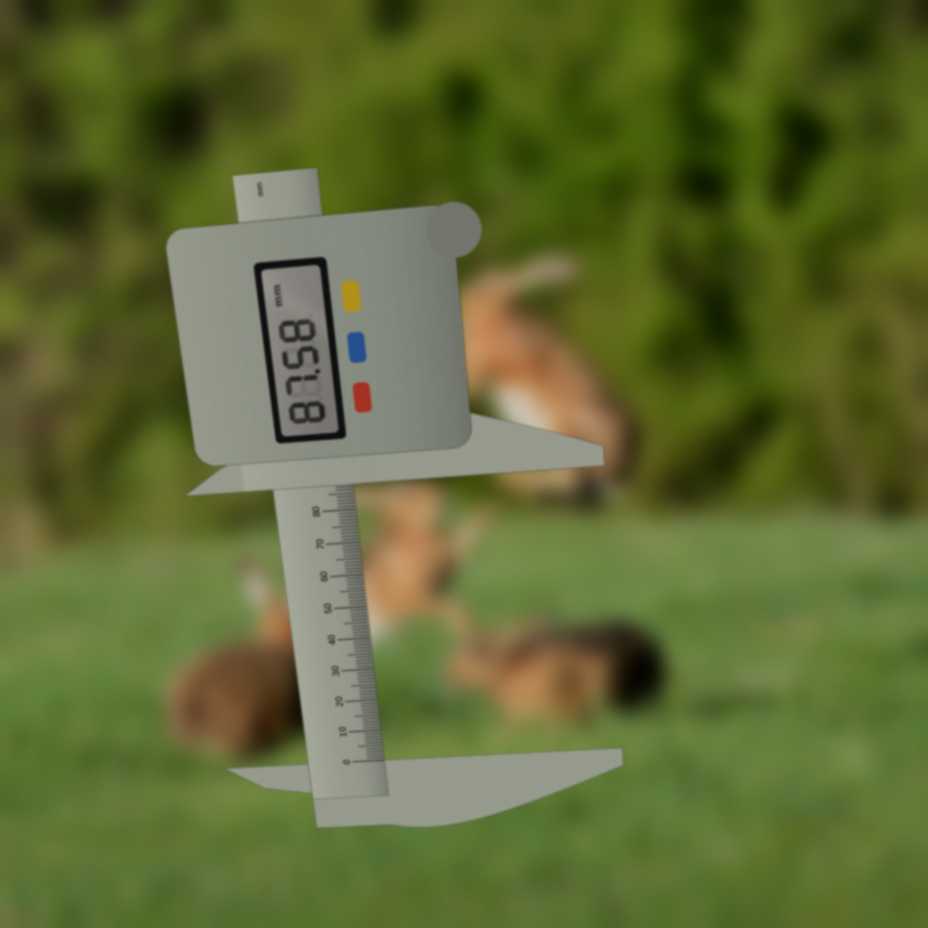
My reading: 87.58 mm
